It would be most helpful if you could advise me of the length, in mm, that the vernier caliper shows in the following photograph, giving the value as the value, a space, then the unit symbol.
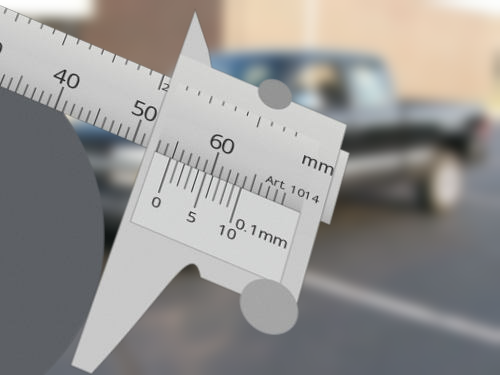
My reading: 54.8 mm
